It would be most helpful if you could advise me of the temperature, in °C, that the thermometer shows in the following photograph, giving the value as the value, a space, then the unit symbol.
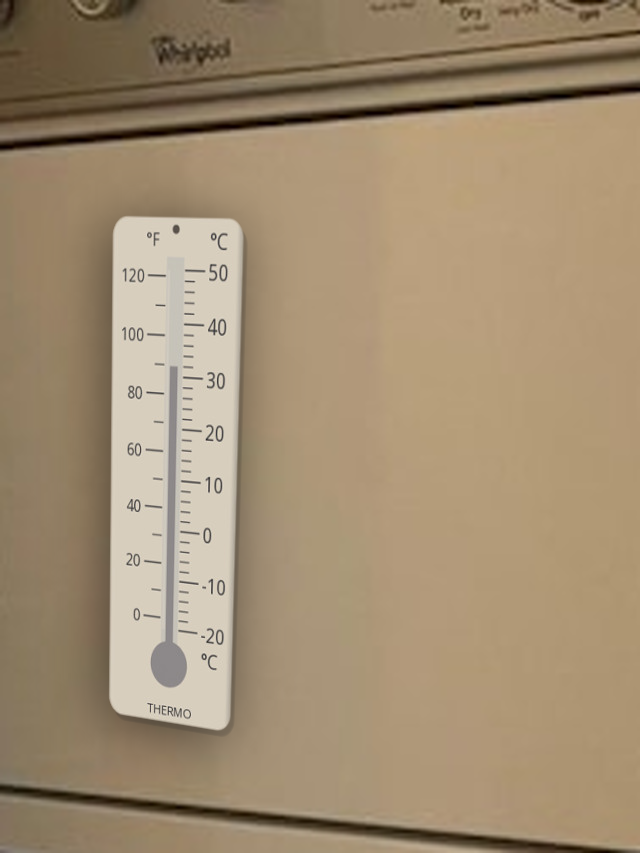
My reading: 32 °C
